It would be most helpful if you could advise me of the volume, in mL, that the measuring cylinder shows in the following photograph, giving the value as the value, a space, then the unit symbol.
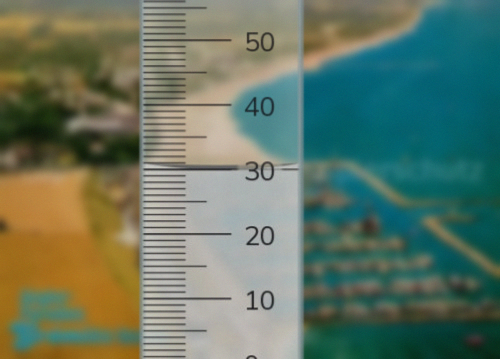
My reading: 30 mL
